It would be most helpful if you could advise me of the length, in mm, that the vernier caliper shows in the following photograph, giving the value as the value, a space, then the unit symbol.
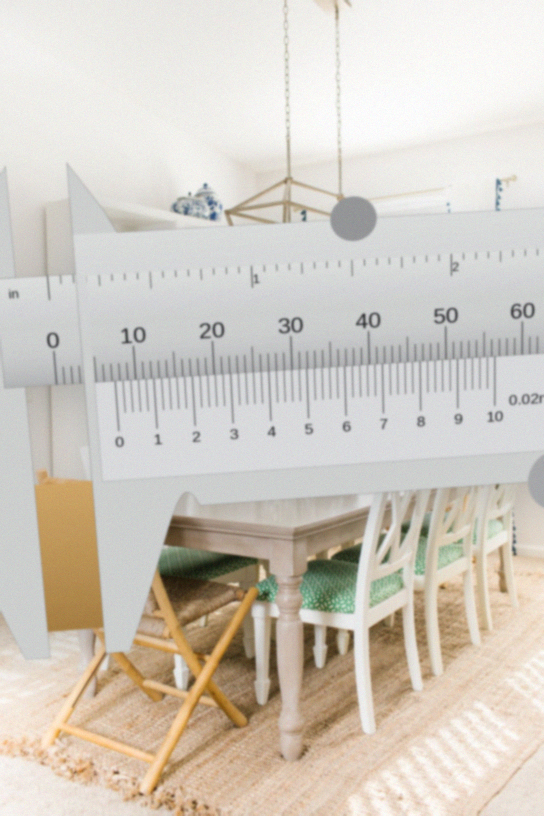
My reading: 7.4 mm
